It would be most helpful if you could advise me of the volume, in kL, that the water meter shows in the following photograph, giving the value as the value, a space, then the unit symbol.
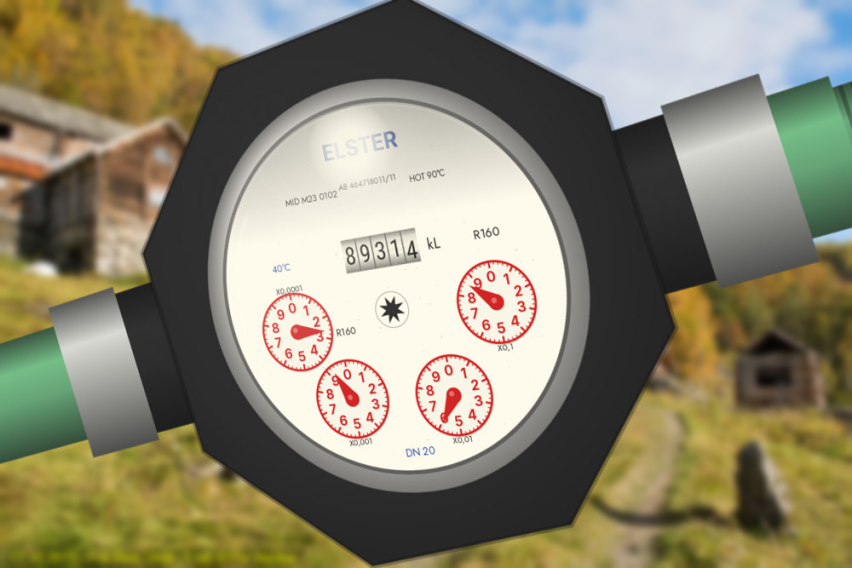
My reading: 89313.8592 kL
